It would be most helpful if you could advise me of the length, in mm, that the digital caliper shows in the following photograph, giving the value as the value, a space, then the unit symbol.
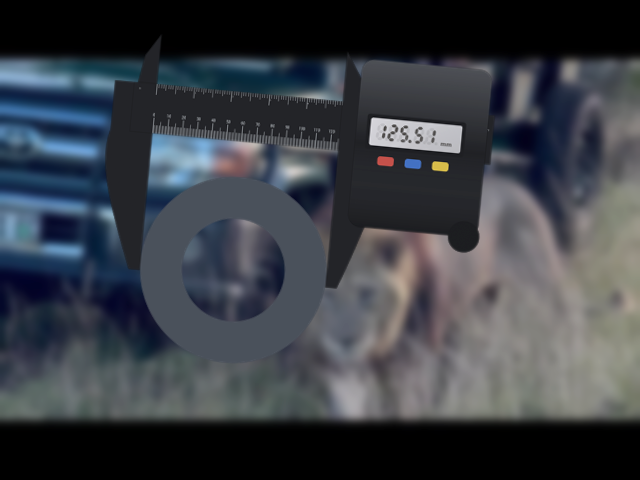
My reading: 125.51 mm
